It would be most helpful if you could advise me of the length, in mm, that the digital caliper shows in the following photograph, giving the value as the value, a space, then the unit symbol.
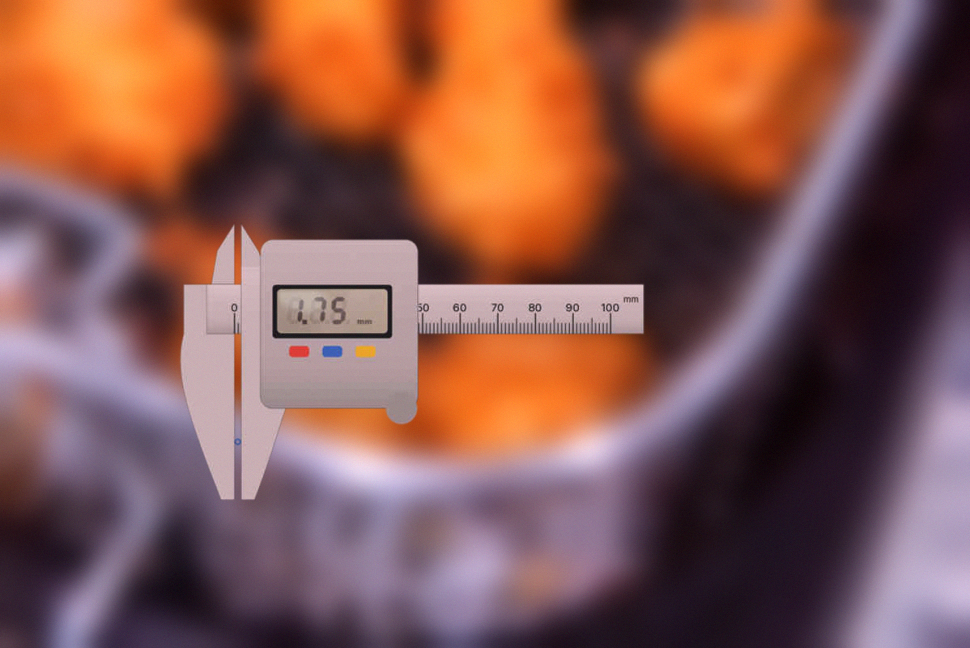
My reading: 1.75 mm
